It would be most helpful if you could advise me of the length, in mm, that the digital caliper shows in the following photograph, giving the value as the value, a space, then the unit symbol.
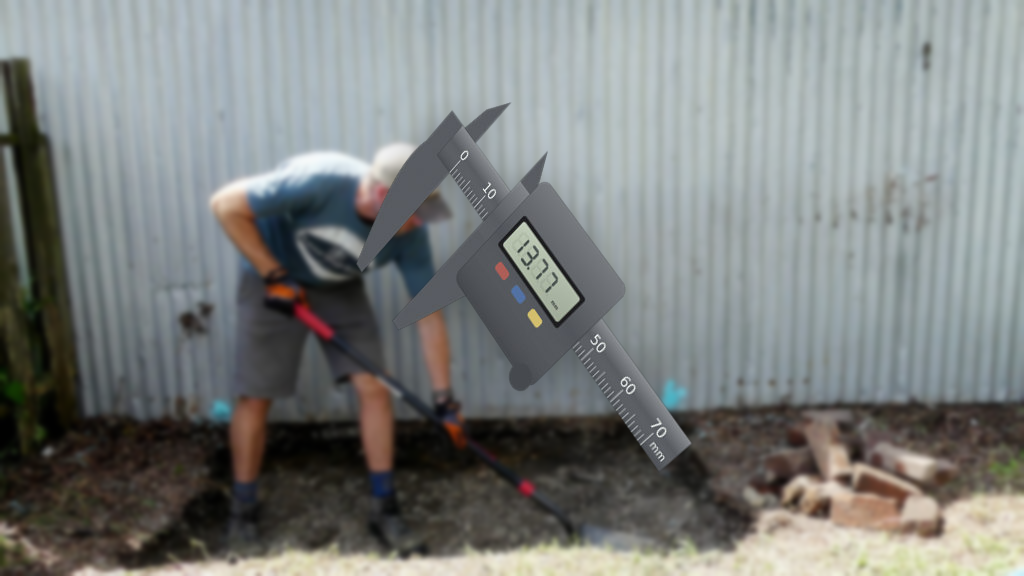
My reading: 13.77 mm
